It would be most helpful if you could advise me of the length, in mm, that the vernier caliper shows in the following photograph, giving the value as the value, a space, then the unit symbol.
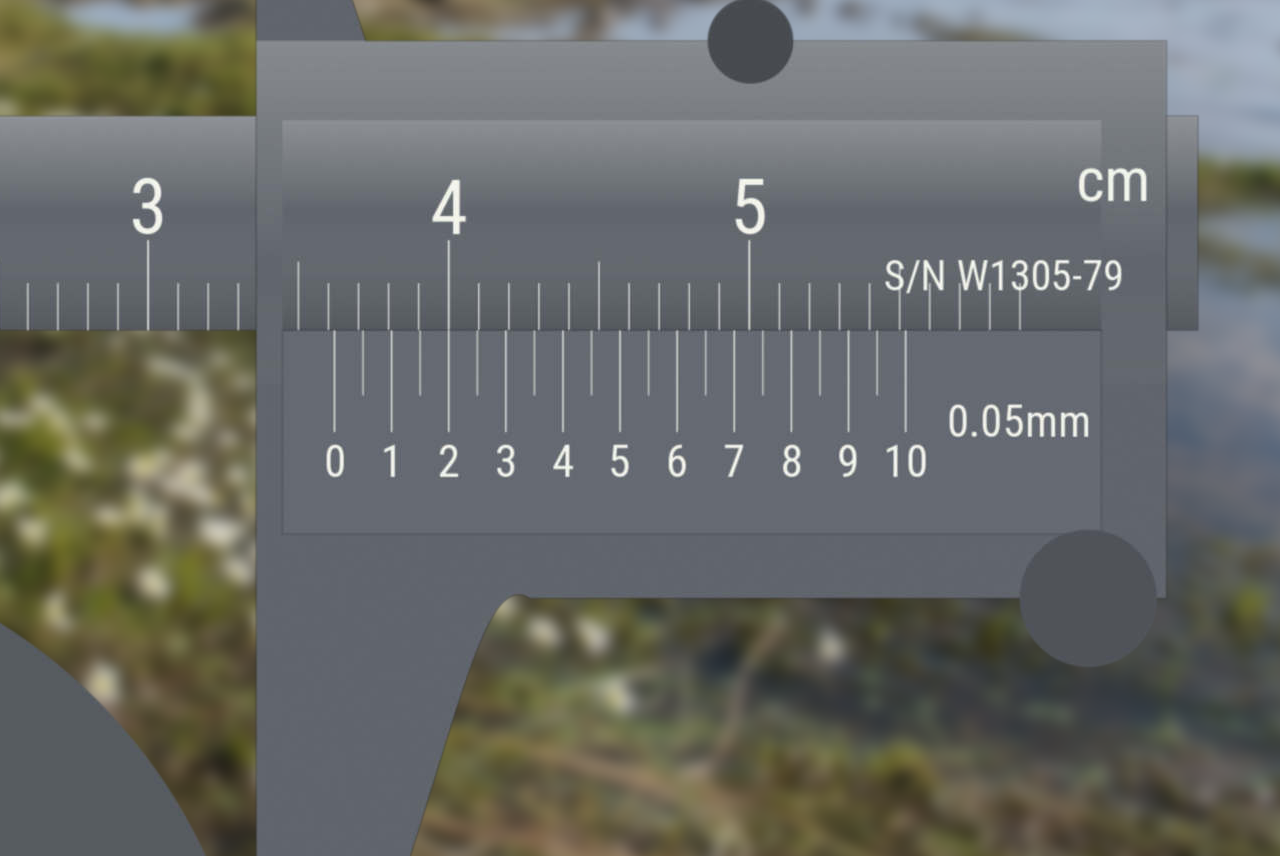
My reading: 36.20 mm
